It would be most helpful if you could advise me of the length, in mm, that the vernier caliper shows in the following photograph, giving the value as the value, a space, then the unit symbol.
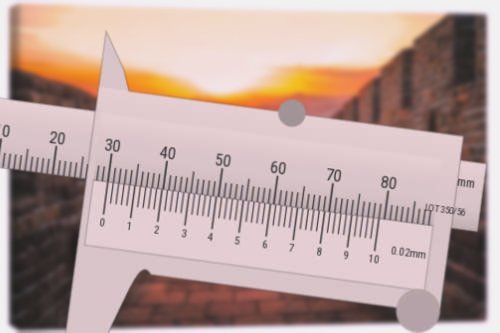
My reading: 30.0 mm
